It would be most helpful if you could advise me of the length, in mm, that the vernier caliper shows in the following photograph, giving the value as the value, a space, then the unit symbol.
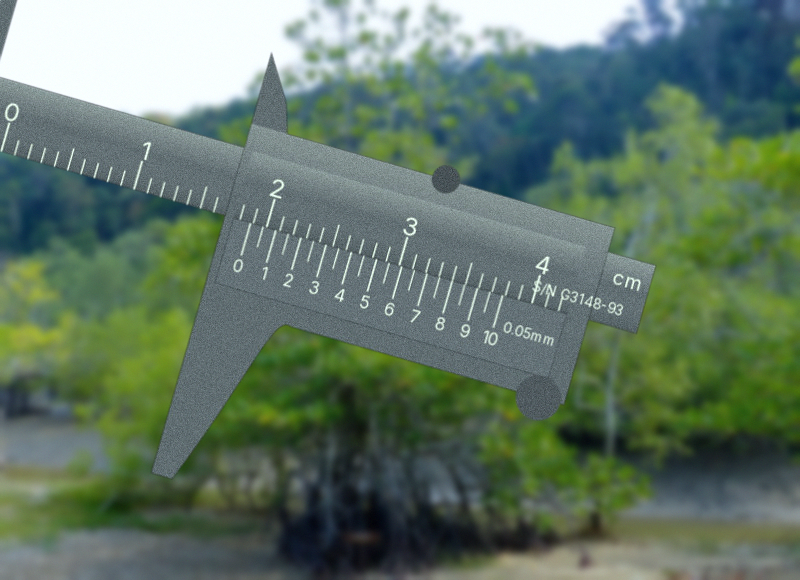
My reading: 18.8 mm
